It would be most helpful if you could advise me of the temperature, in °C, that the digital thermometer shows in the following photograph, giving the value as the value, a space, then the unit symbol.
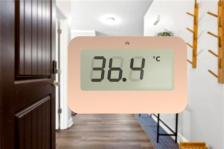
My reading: 36.4 °C
